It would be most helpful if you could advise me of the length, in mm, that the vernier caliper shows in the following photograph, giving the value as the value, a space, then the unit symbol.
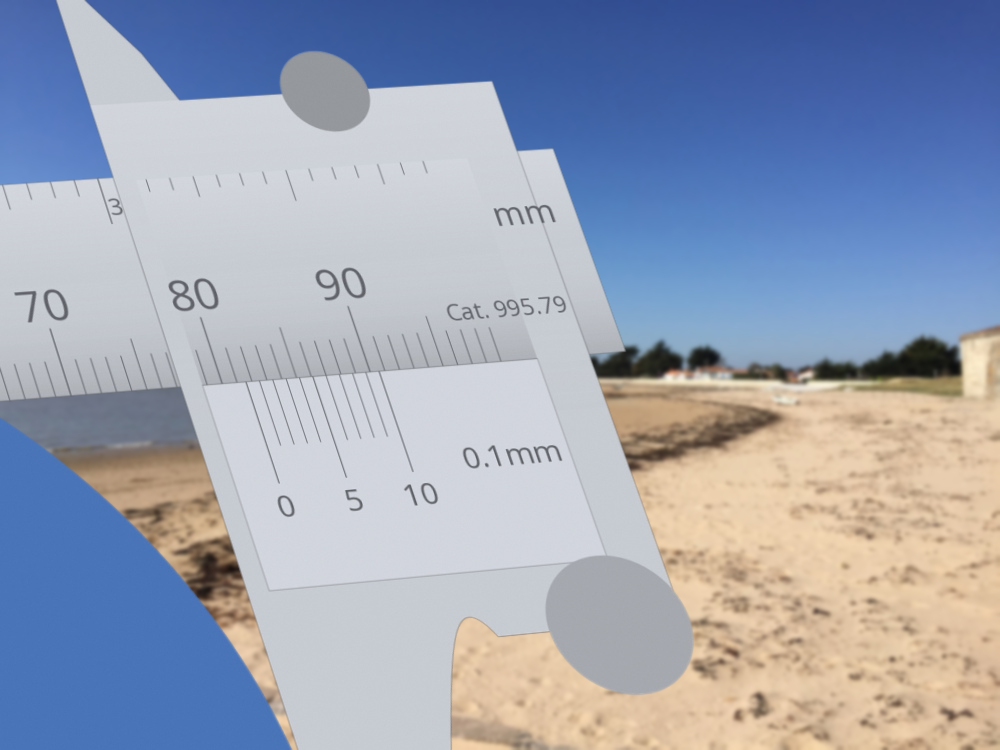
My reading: 81.6 mm
